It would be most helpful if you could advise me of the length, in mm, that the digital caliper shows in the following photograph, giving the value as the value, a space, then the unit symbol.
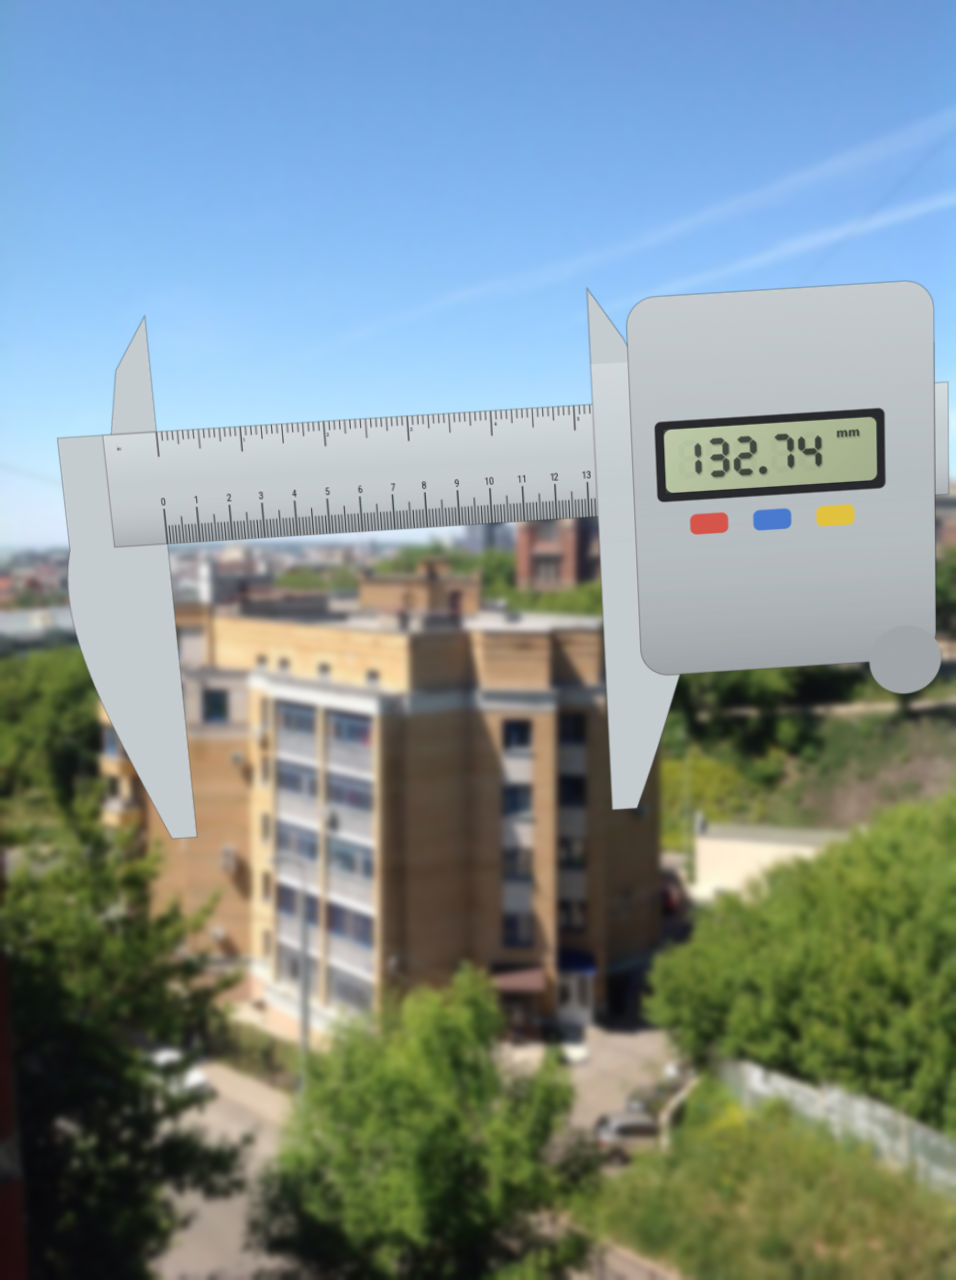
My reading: 132.74 mm
